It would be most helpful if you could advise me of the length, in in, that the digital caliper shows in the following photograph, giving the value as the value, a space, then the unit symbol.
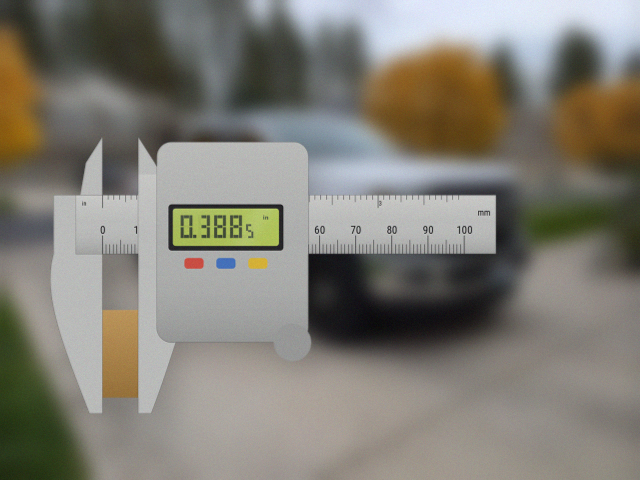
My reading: 0.3885 in
